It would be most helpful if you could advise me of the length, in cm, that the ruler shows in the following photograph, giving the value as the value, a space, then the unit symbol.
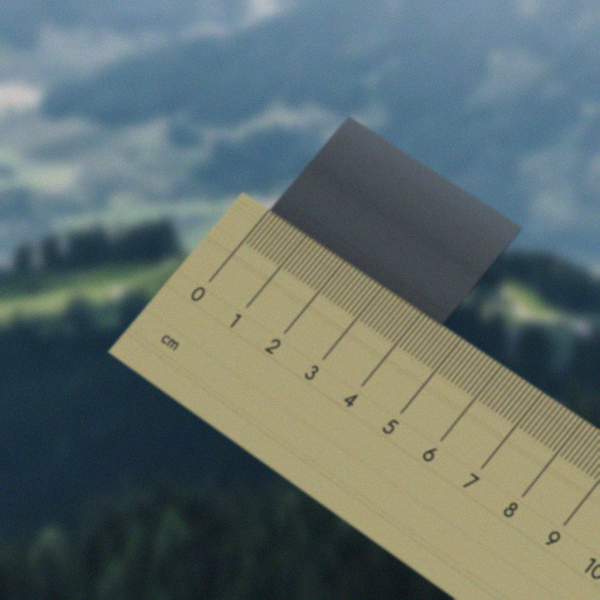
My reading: 4.5 cm
